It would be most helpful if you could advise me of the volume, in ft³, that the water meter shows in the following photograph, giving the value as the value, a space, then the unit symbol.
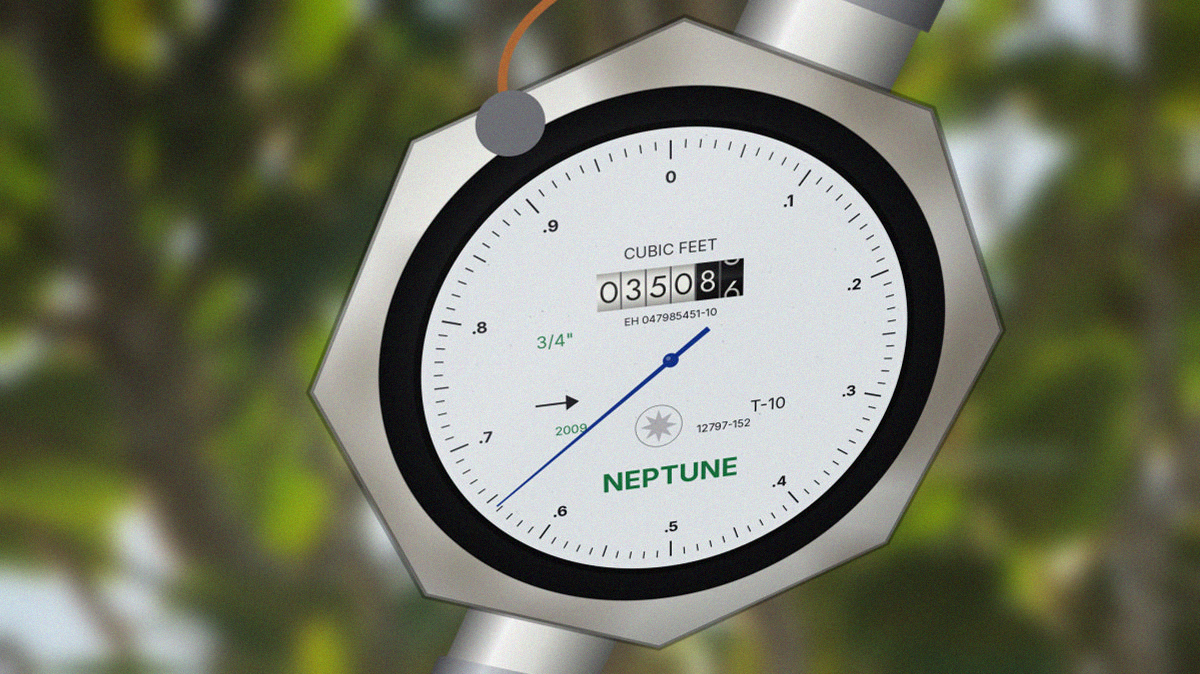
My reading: 35085.64 ft³
